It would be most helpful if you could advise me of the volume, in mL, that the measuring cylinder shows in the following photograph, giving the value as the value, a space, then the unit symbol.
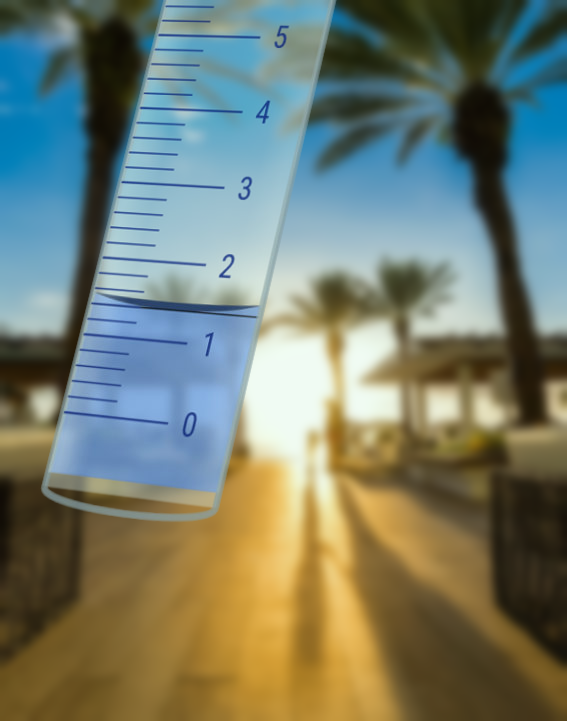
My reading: 1.4 mL
